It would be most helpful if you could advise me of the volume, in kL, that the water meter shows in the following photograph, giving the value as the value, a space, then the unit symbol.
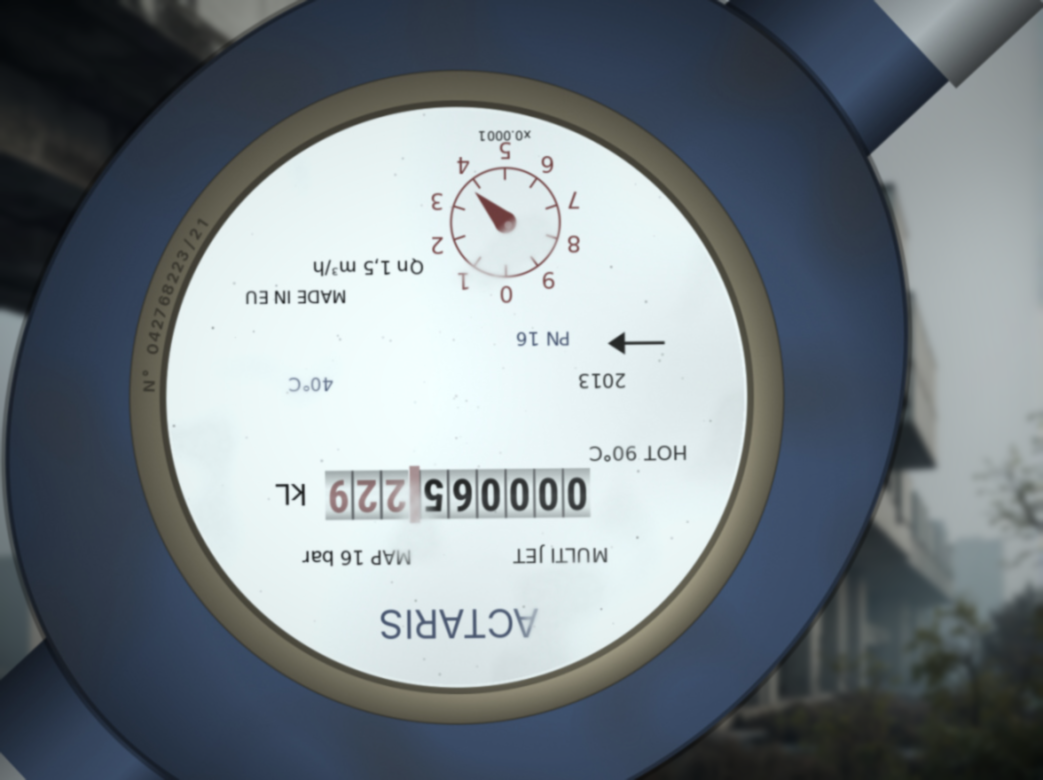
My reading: 65.2293 kL
